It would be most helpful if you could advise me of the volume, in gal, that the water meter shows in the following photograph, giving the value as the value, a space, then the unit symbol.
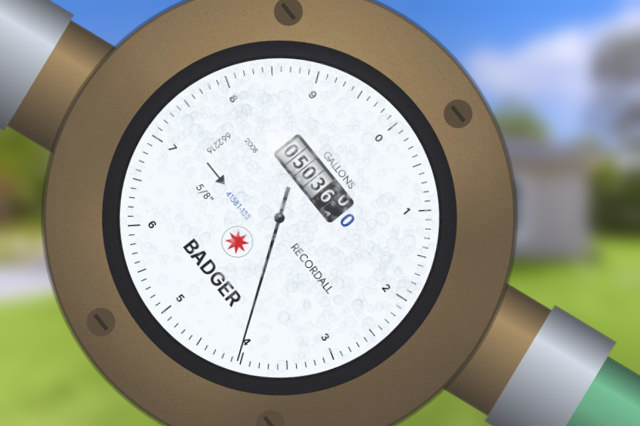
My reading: 503604.0 gal
